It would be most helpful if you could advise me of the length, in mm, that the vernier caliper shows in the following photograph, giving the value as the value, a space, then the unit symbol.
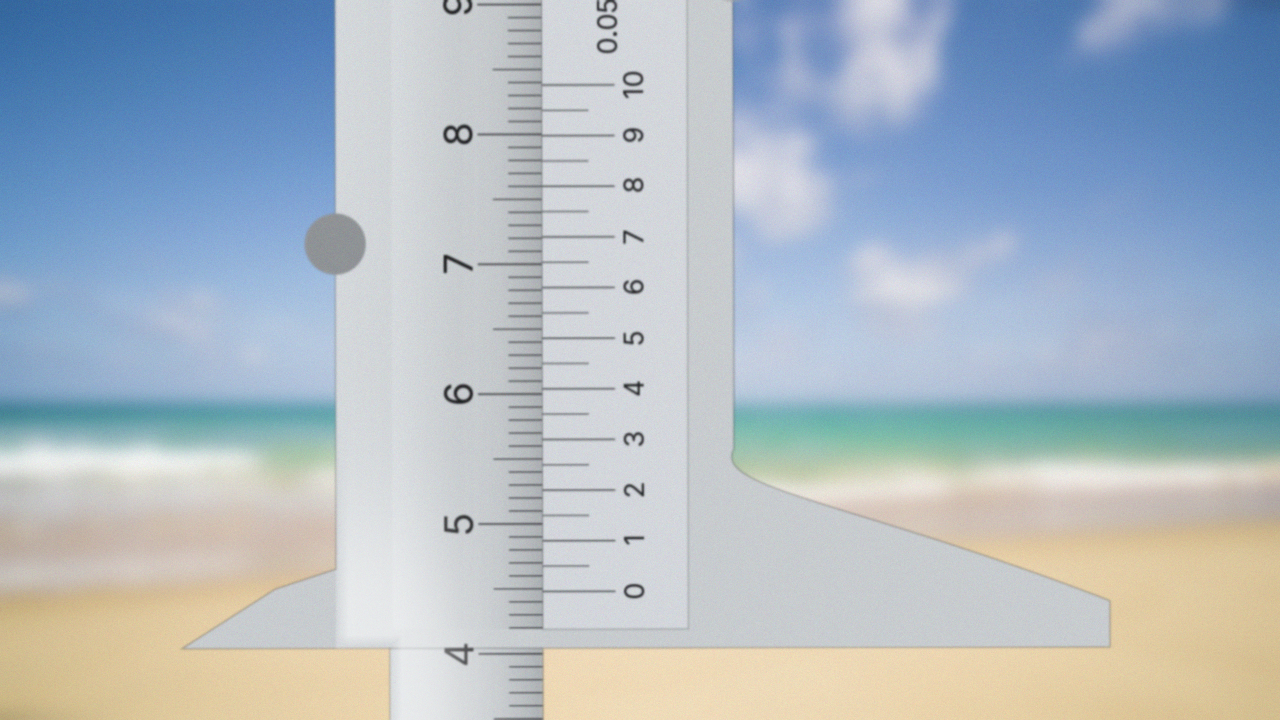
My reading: 44.8 mm
